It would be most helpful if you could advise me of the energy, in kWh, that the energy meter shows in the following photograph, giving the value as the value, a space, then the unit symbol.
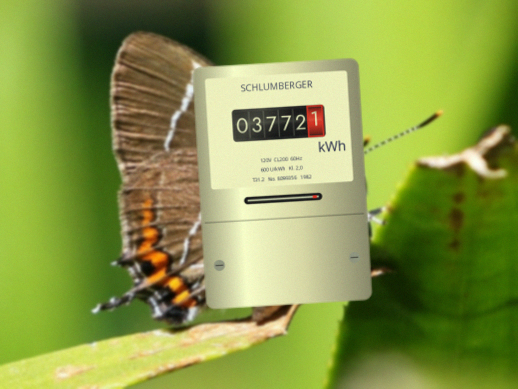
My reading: 3772.1 kWh
